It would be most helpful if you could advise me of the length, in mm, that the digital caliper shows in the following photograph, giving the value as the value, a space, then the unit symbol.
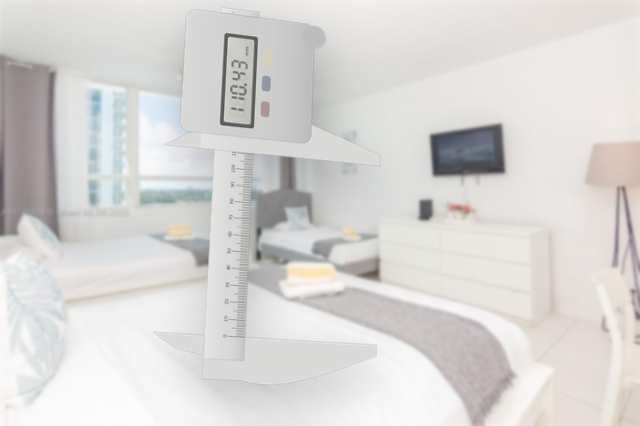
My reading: 110.43 mm
